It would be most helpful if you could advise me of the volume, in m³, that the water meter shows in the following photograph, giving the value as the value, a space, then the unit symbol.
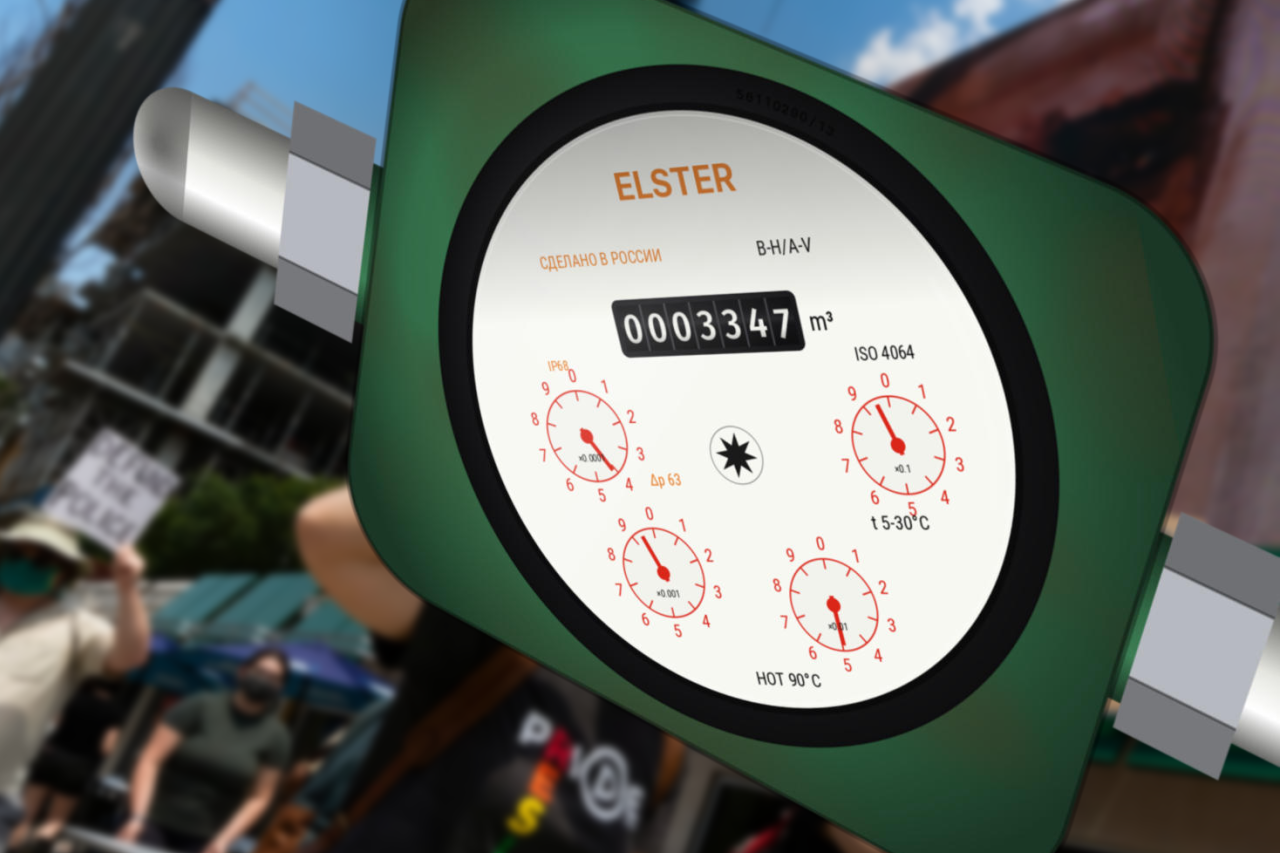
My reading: 3346.9494 m³
